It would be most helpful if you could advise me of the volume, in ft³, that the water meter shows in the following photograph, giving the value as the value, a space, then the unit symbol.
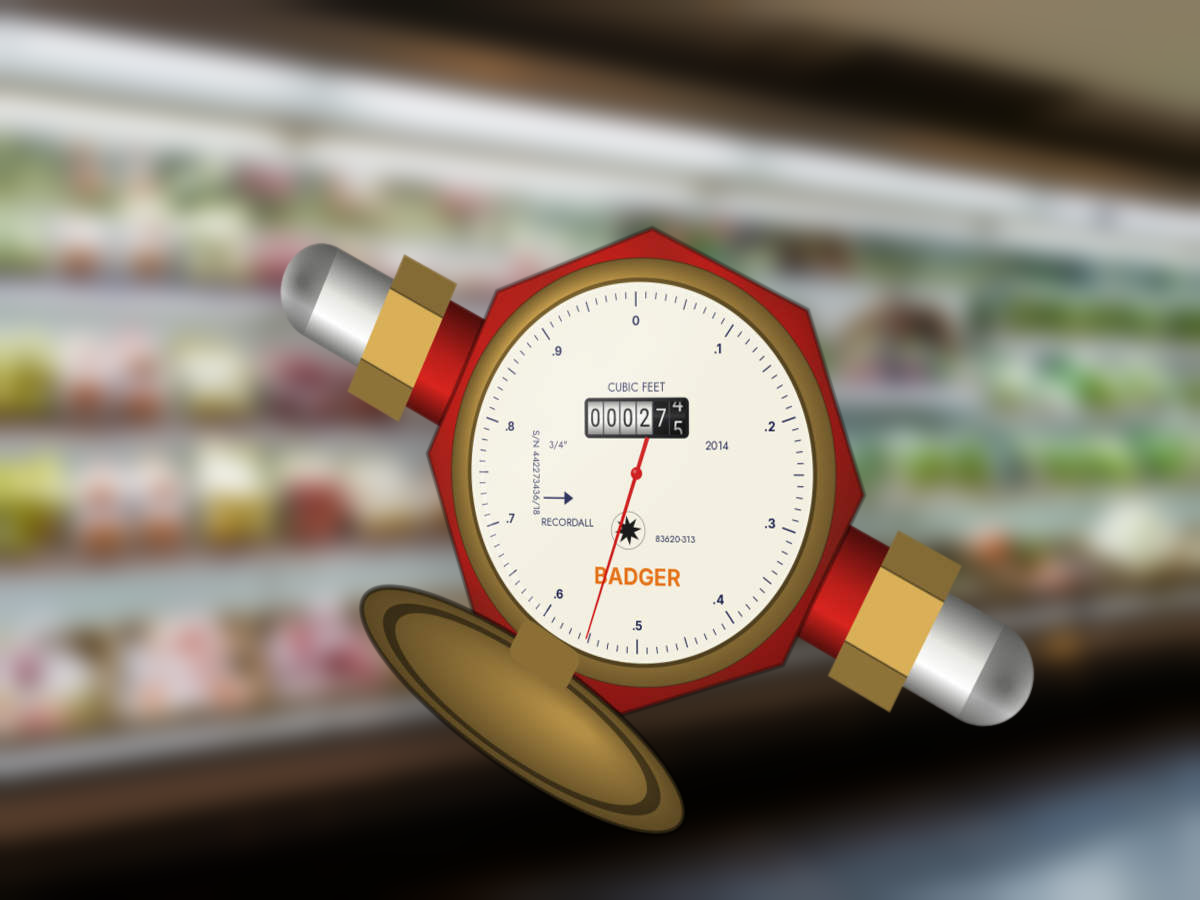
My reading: 274.55 ft³
